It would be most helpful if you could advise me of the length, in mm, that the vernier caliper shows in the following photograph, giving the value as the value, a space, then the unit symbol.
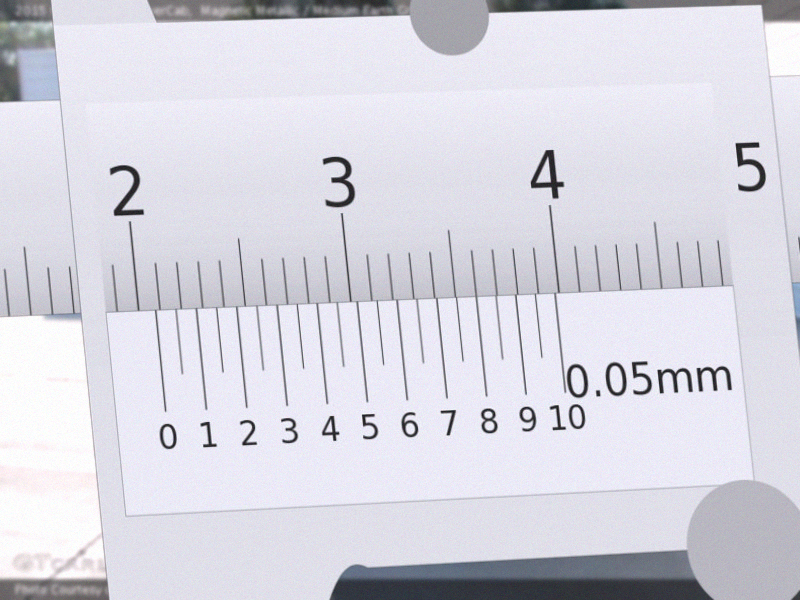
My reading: 20.8 mm
